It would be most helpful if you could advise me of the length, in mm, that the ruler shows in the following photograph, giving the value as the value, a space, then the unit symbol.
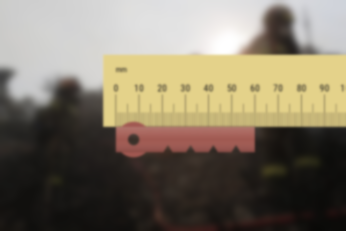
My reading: 60 mm
